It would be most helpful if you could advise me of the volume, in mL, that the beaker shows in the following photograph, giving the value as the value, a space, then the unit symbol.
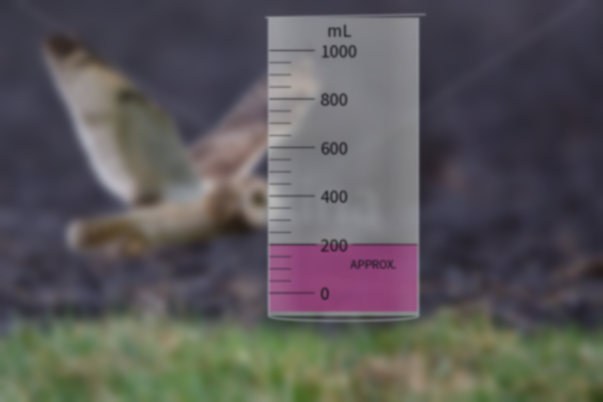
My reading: 200 mL
